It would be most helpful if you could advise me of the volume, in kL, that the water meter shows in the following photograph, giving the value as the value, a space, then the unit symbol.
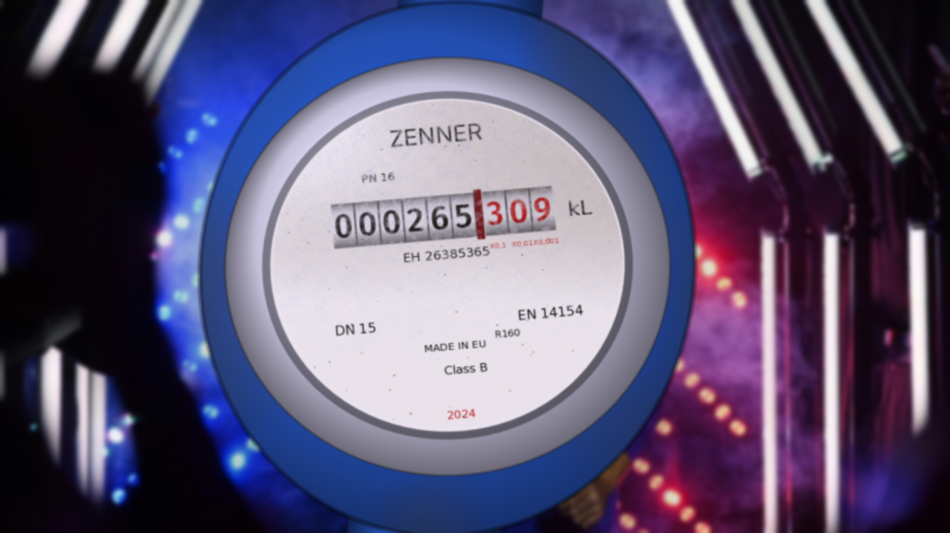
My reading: 265.309 kL
